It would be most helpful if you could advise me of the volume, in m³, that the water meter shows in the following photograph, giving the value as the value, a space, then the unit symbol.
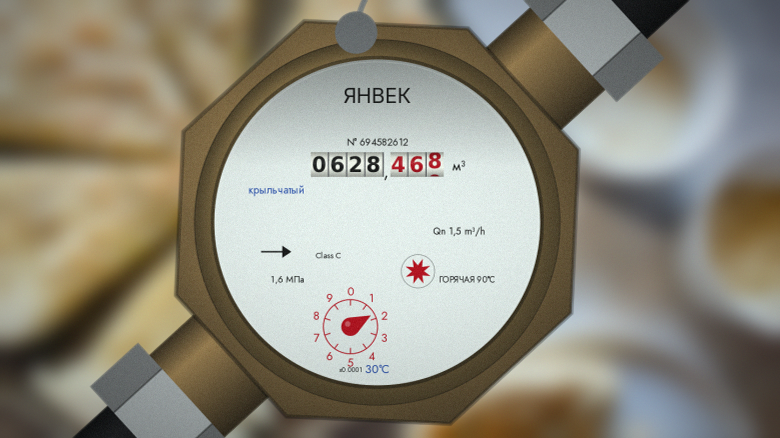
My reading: 628.4681 m³
